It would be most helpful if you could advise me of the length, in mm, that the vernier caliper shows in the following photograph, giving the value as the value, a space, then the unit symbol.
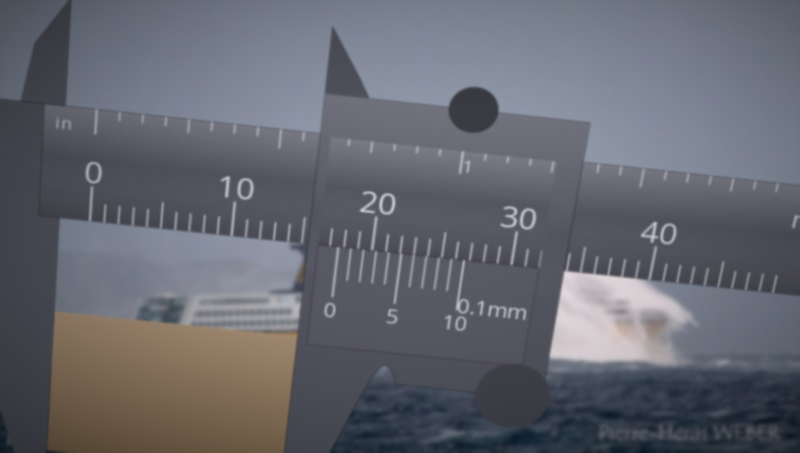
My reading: 17.6 mm
